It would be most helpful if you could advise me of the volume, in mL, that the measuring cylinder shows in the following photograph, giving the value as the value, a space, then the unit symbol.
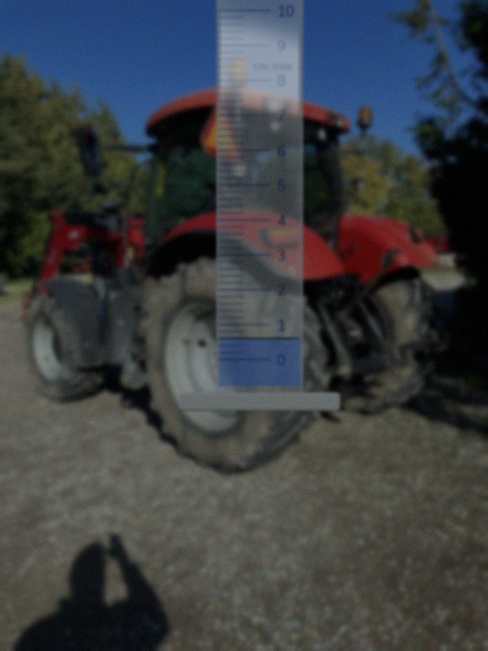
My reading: 0.6 mL
